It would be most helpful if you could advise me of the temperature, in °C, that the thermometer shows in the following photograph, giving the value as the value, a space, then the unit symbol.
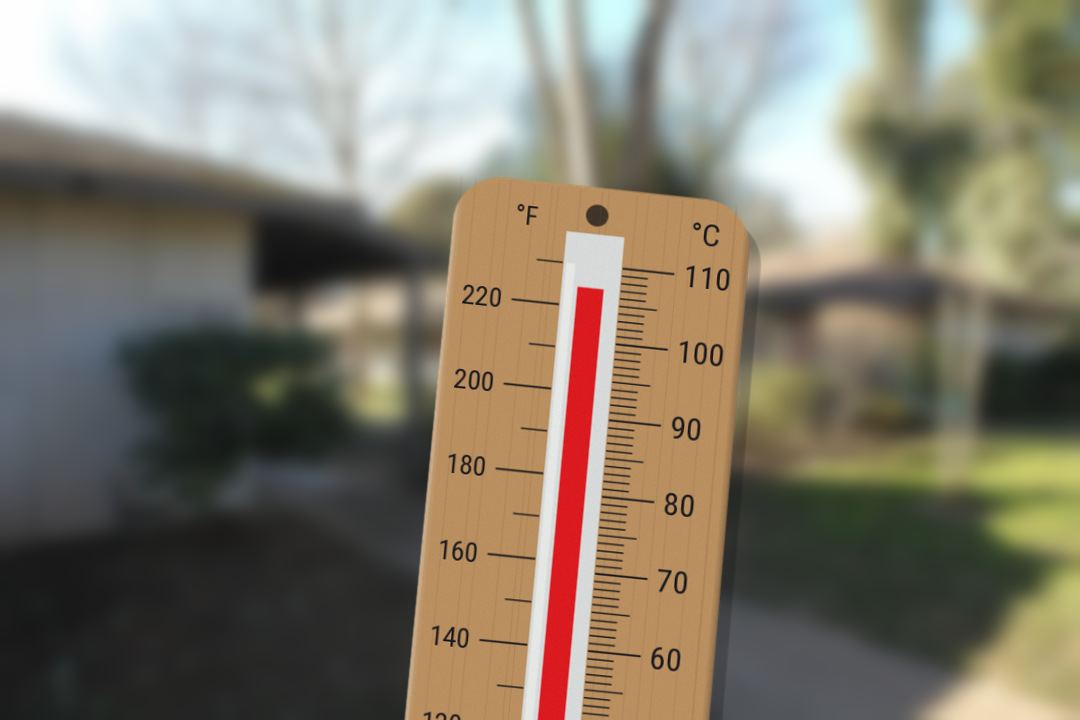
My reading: 107 °C
